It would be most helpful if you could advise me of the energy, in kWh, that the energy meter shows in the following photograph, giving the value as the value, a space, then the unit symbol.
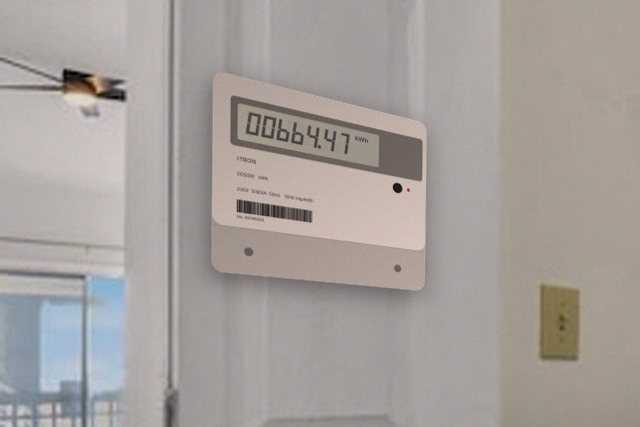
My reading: 664.47 kWh
